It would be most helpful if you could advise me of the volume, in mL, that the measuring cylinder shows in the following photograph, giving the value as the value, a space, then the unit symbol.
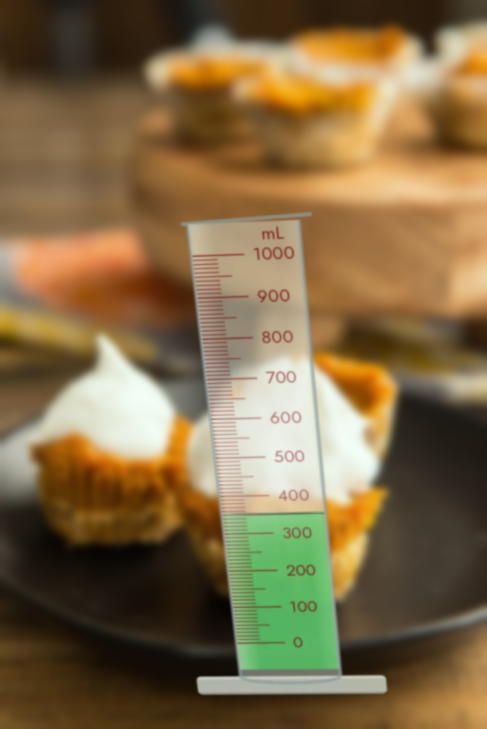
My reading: 350 mL
